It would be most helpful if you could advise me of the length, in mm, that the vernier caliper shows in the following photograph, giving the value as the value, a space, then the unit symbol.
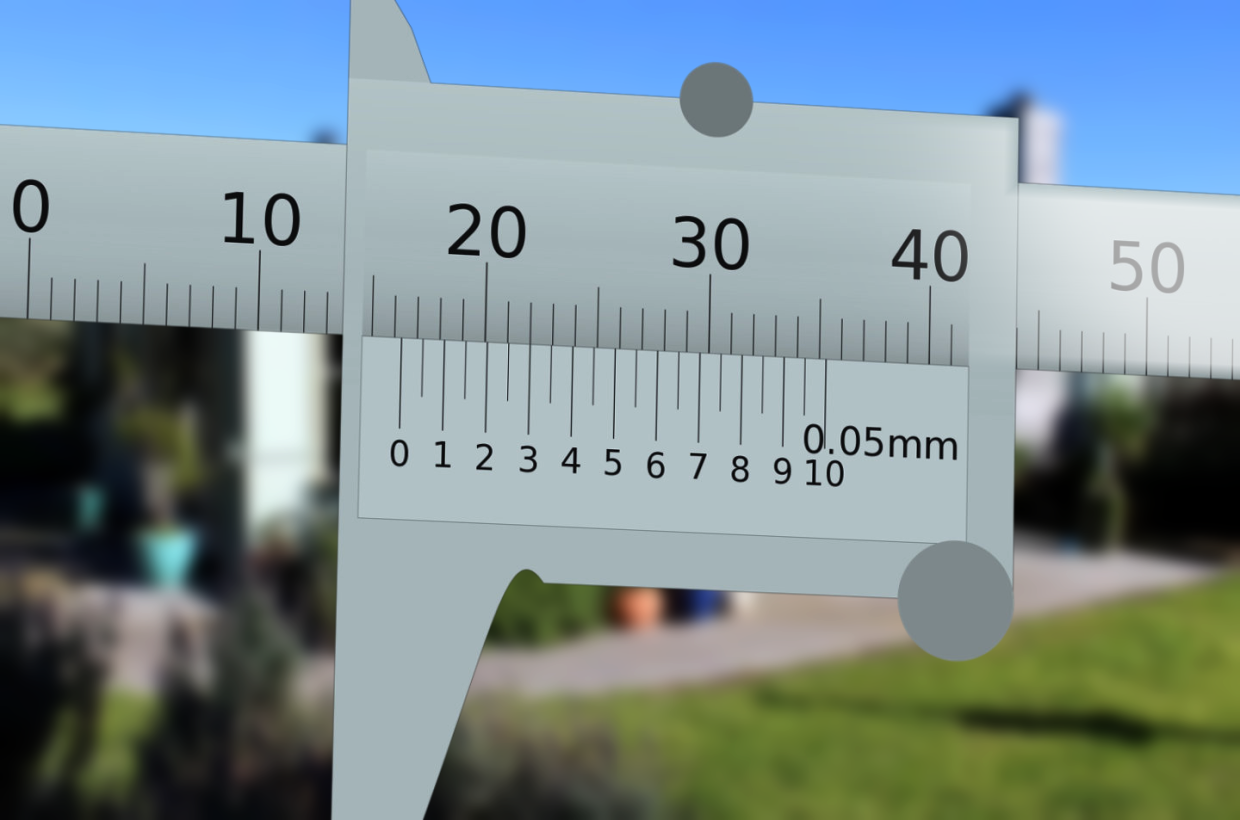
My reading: 16.30 mm
